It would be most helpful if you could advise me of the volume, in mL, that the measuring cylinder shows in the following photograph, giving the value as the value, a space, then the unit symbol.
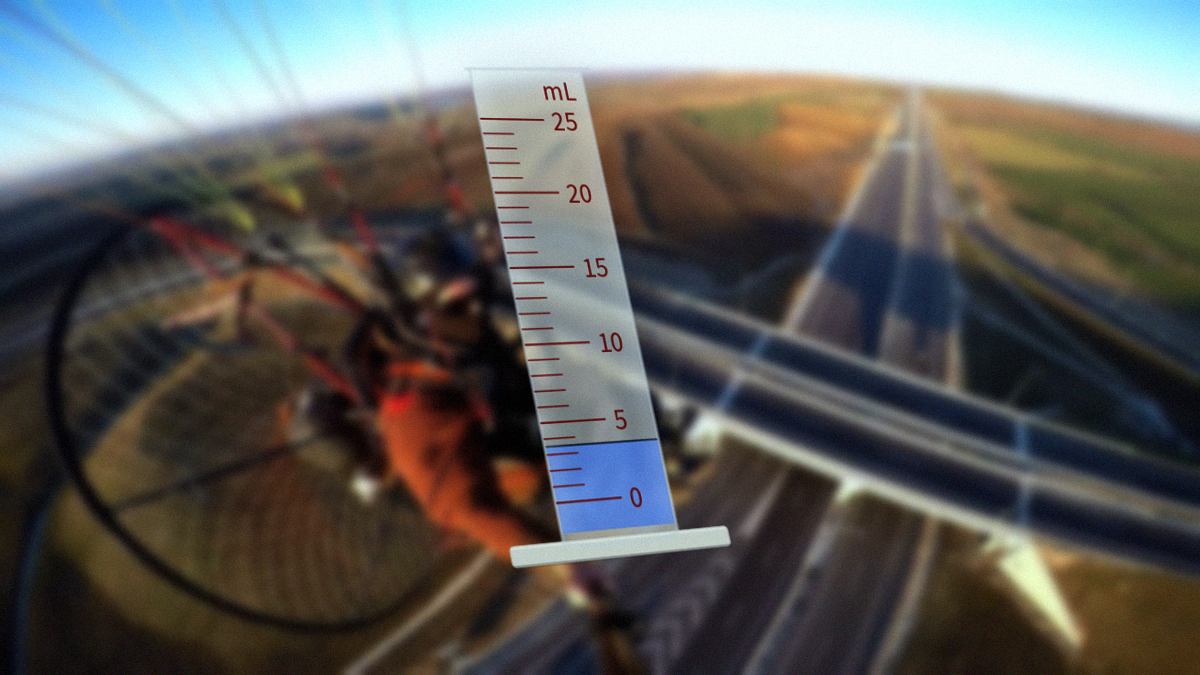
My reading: 3.5 mL
